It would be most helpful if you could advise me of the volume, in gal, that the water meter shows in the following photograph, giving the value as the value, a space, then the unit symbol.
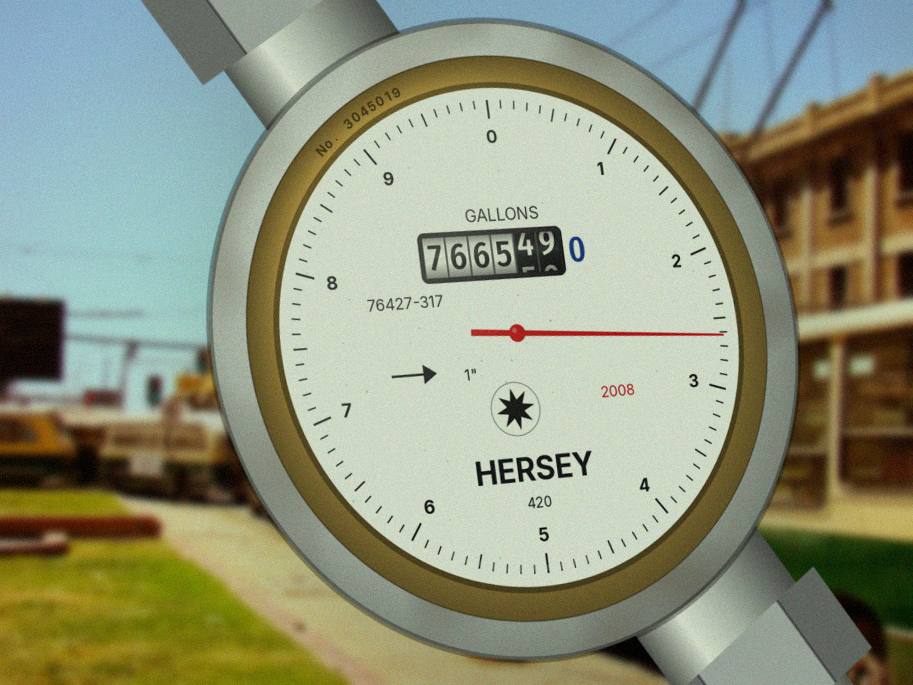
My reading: 7665492.6 gal
